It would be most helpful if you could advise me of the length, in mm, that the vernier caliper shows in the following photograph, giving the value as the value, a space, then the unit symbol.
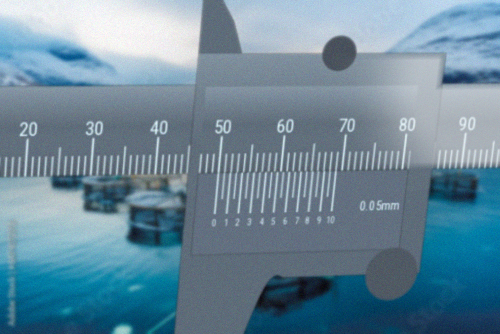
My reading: 50.0 mm
